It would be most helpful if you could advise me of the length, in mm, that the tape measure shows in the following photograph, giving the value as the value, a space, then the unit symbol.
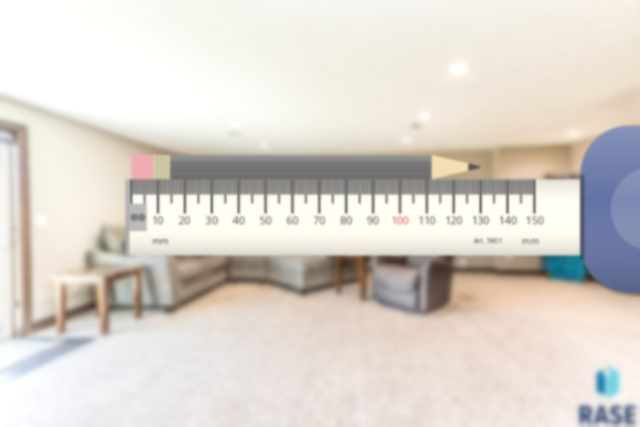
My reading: 130 mm
